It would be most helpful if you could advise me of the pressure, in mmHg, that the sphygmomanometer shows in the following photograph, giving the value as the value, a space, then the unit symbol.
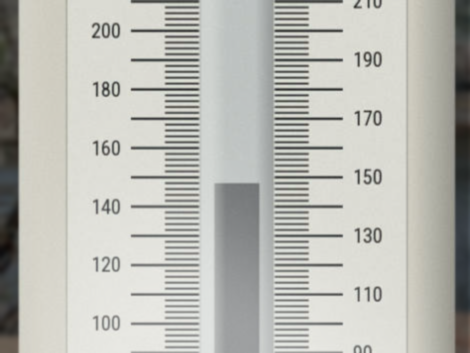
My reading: 148 mmHg
